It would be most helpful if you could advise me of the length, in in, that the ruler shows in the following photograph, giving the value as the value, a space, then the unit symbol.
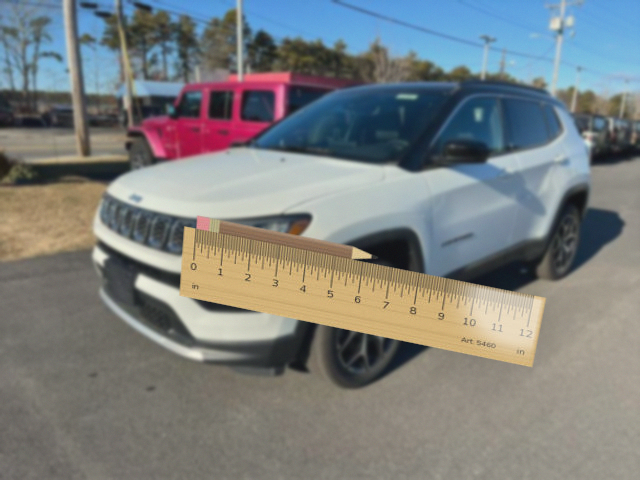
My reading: 6.5 in
